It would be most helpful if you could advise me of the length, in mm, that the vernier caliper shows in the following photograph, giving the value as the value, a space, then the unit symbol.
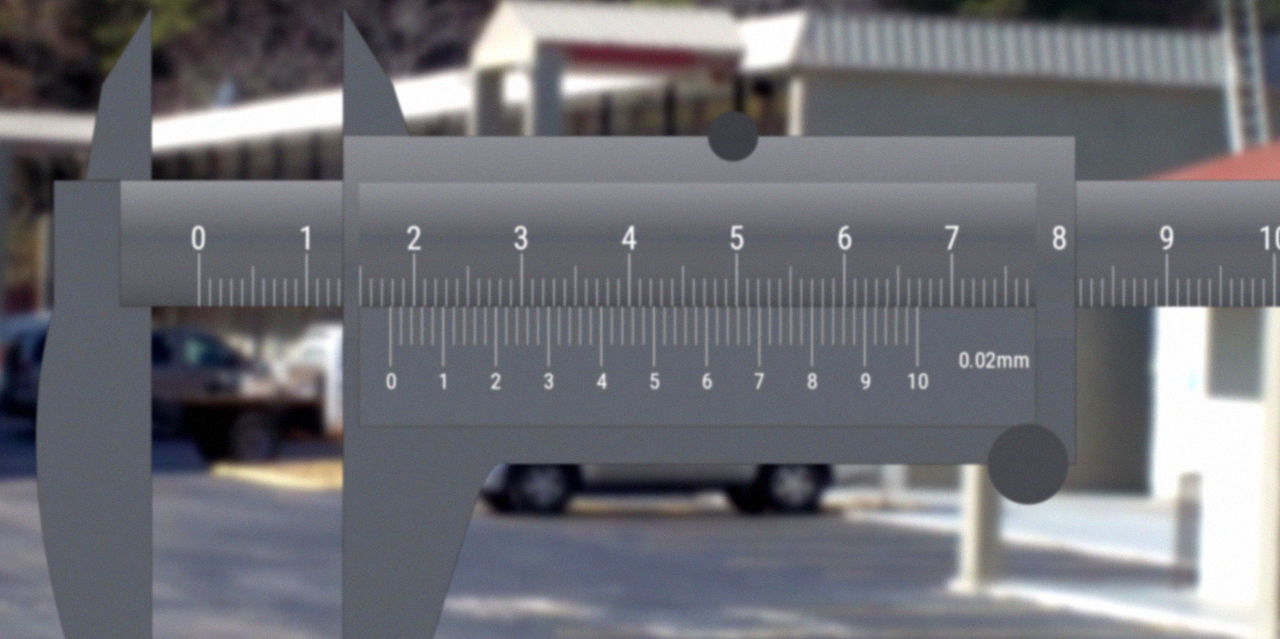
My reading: 17.8 mm
